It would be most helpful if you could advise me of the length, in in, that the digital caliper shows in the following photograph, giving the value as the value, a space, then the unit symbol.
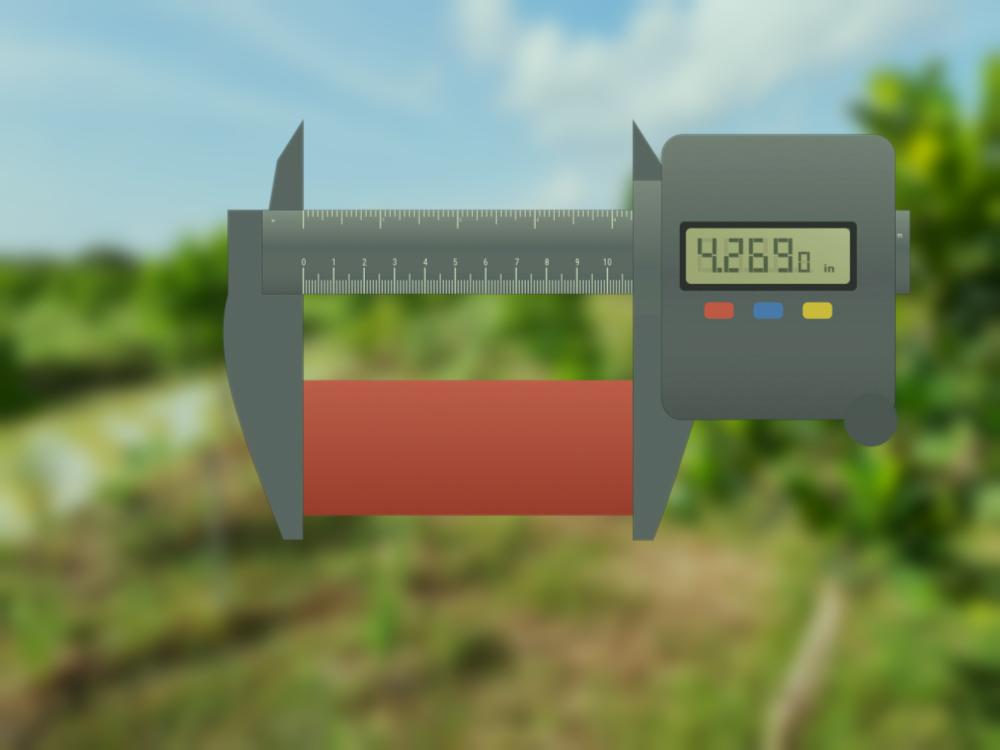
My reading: 4.2690 in
